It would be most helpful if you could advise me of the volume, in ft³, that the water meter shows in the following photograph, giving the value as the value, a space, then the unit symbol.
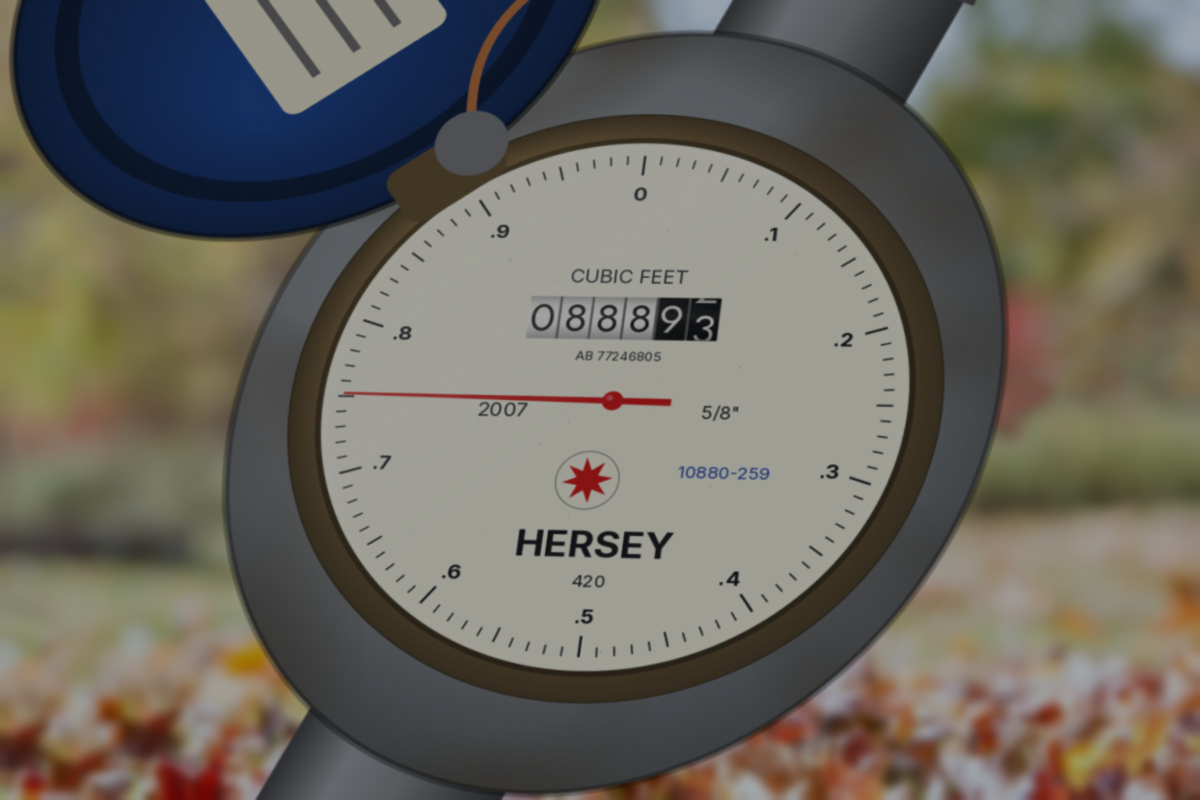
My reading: 88892.75 ft³
